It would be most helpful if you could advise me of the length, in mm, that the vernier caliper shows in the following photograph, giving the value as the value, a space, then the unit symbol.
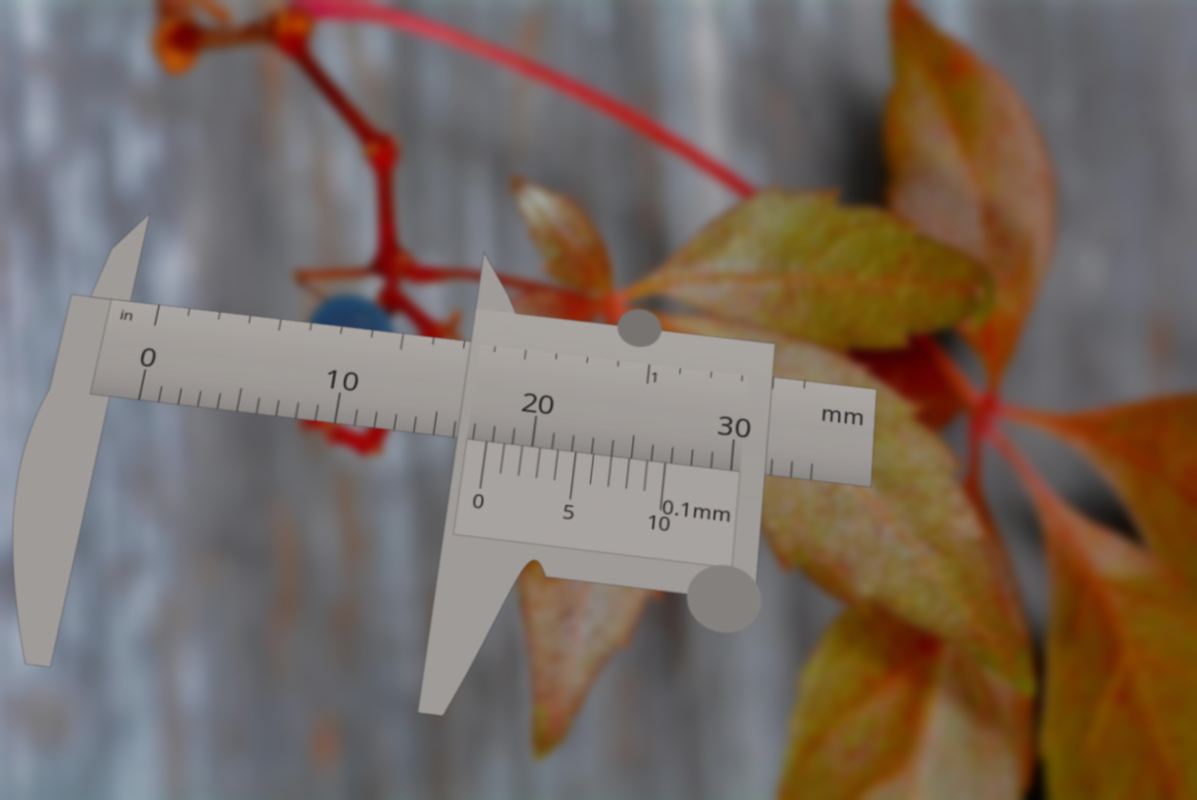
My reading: 17.7 mm
